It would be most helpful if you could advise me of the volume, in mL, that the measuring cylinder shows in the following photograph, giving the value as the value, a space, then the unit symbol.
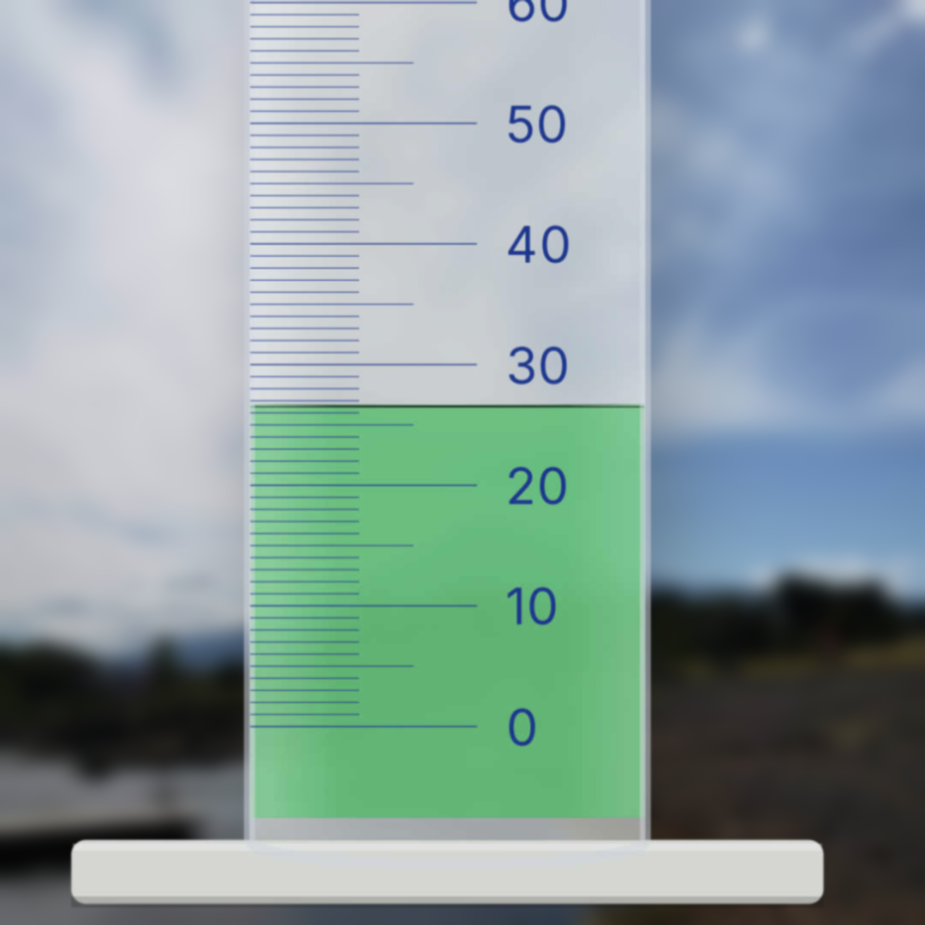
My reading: 26.5 mL
